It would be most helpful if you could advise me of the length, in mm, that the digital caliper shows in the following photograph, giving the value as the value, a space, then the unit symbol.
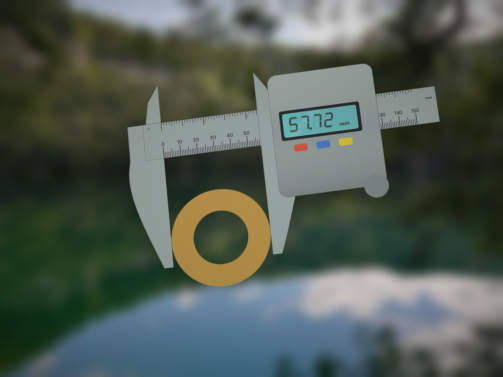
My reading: 57.72 mm
